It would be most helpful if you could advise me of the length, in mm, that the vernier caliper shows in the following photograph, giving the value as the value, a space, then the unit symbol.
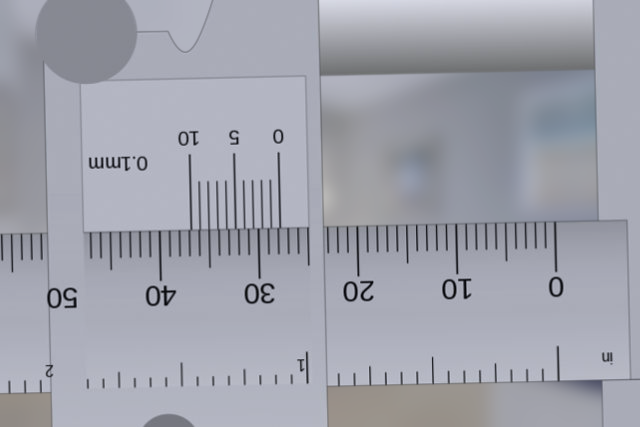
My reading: 27.8 mm
